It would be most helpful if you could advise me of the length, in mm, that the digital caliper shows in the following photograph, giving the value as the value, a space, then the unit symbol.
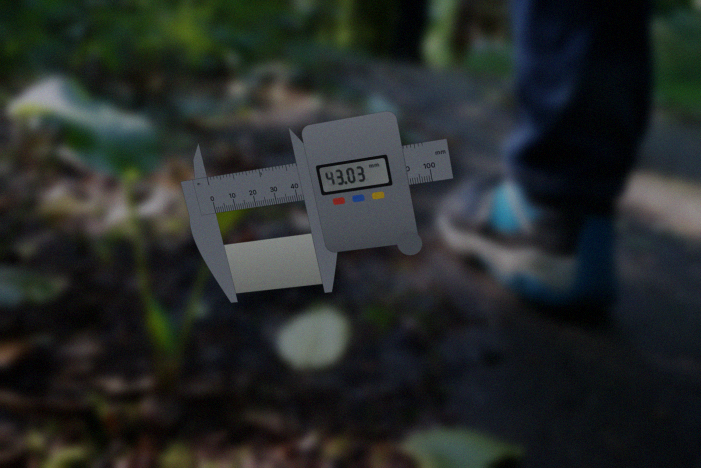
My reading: 43.03 mm
